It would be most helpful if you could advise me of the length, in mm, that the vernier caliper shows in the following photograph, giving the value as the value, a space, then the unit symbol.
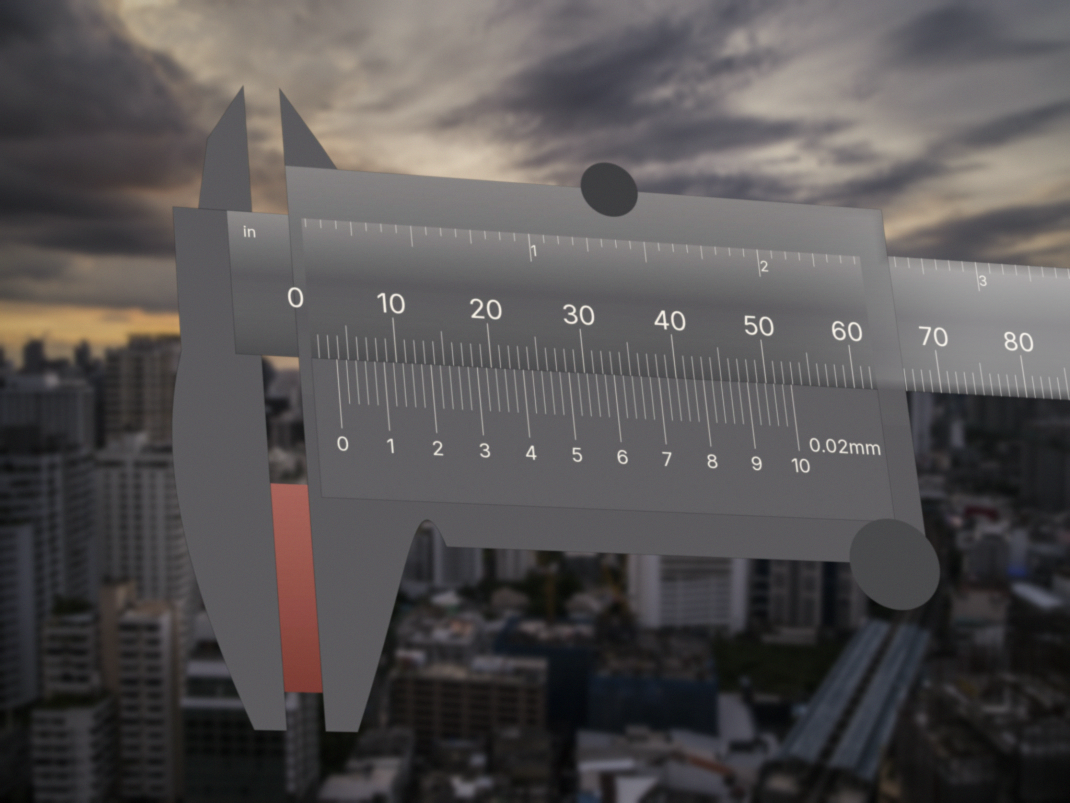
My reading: 3.8 mm
